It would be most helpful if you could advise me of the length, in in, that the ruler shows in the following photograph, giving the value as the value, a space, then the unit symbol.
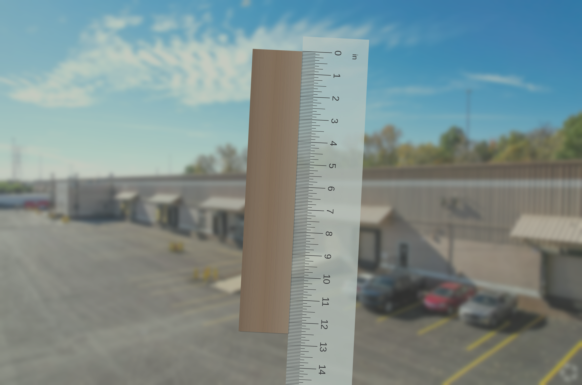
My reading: 12.5 in
